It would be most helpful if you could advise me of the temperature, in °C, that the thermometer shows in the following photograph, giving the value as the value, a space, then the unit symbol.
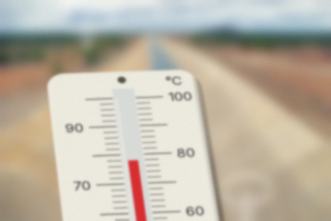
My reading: 78 °C
